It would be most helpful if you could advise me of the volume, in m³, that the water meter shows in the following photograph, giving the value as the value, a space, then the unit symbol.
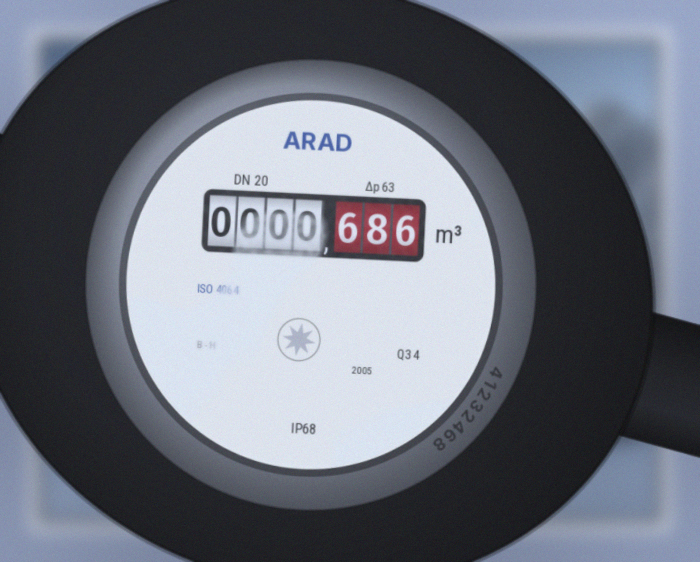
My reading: 0.686 m³
